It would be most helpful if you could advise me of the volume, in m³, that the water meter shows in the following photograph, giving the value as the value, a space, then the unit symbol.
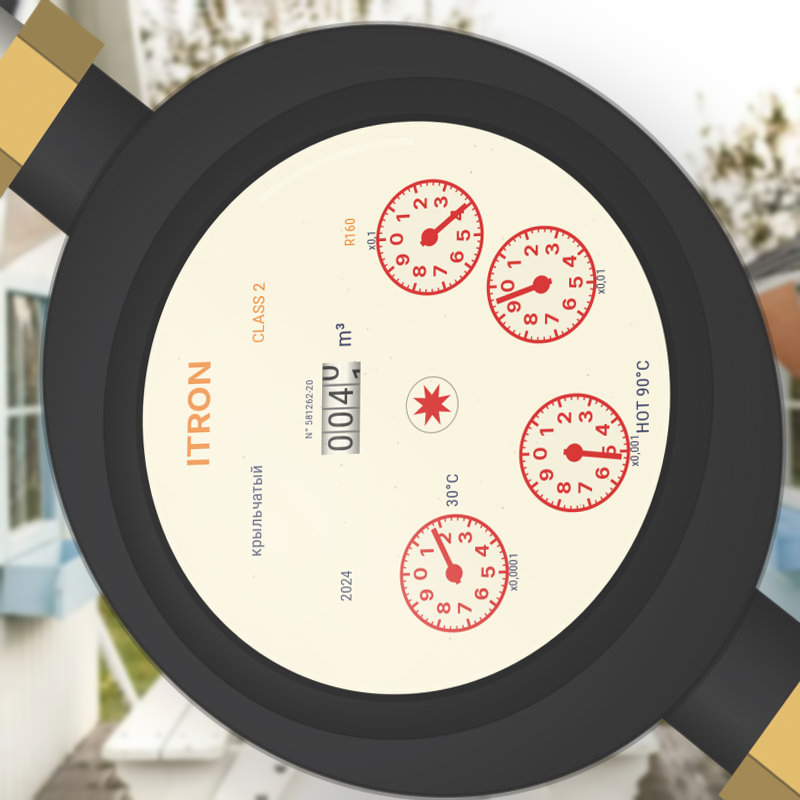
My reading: 40.3951 m³
